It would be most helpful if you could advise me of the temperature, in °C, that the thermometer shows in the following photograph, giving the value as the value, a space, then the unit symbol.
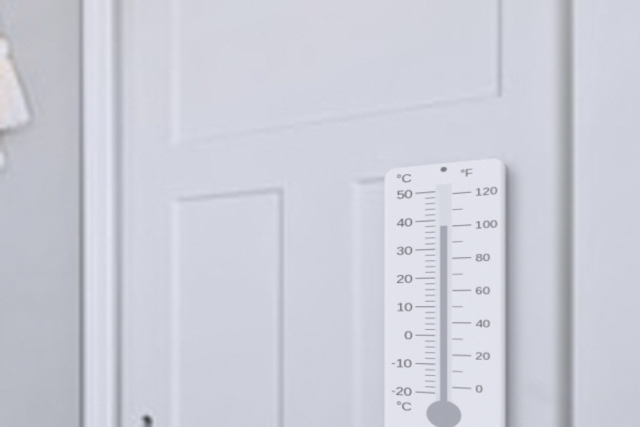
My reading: 38 °C
